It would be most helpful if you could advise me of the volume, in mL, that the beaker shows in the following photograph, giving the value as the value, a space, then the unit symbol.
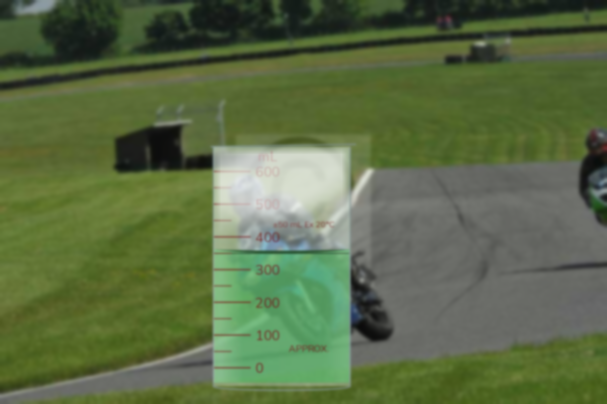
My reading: 350 mL
